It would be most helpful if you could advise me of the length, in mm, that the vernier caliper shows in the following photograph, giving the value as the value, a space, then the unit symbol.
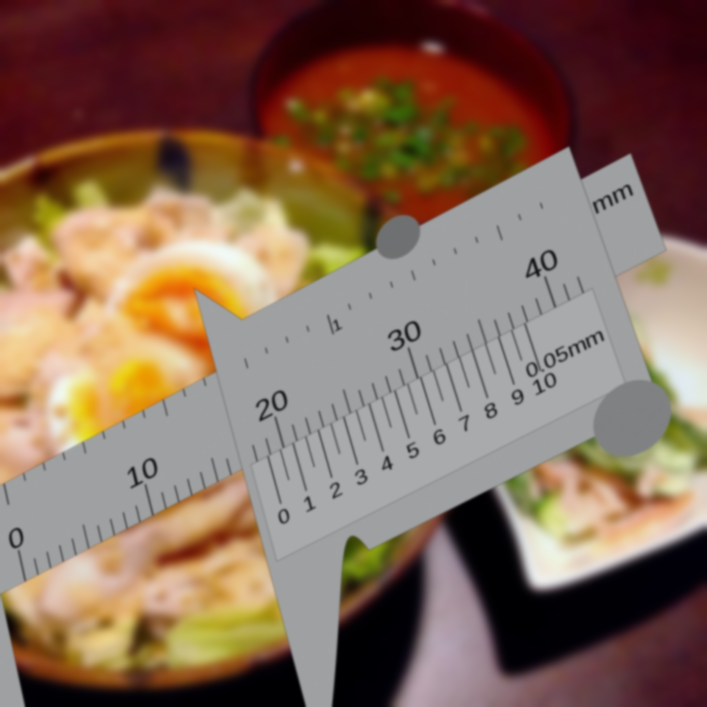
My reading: 18.8 mm
